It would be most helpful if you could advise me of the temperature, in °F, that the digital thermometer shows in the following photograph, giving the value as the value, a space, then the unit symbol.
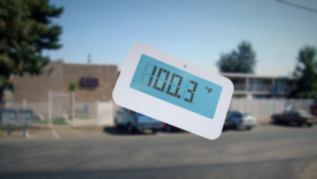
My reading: 100.3 °F
